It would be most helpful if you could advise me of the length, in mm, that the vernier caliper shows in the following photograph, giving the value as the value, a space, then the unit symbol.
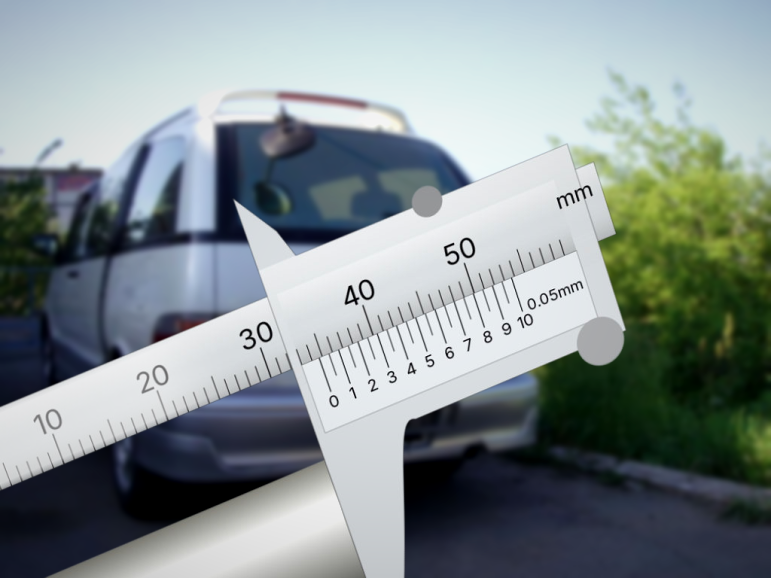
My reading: 34.7 mm
